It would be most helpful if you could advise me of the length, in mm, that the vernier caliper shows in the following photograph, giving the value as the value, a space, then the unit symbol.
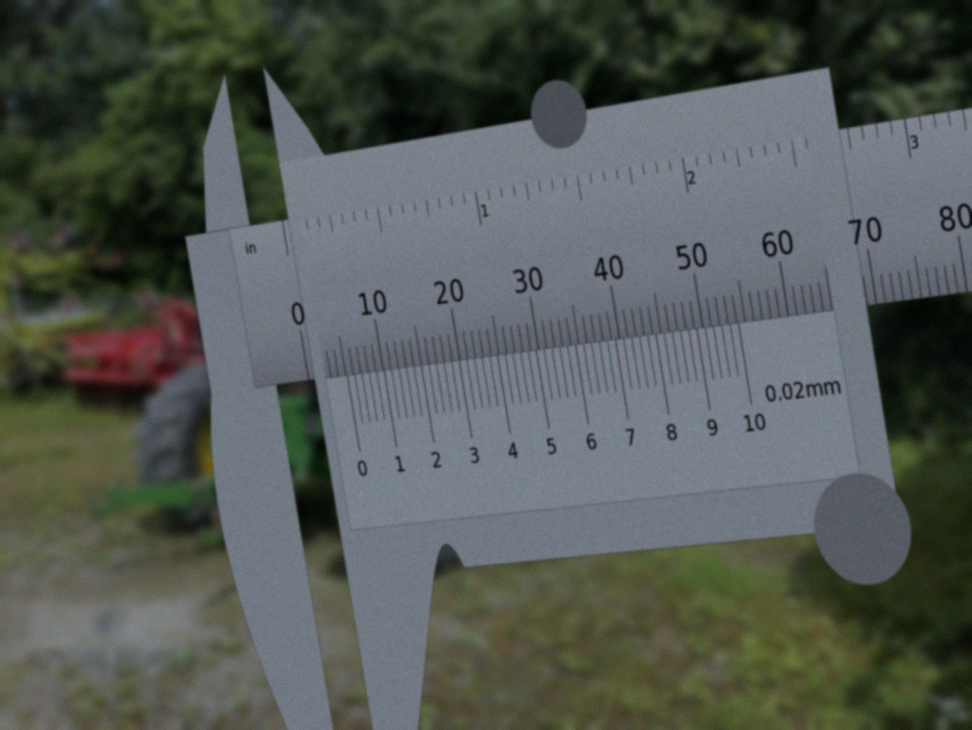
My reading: 5.2 mm
